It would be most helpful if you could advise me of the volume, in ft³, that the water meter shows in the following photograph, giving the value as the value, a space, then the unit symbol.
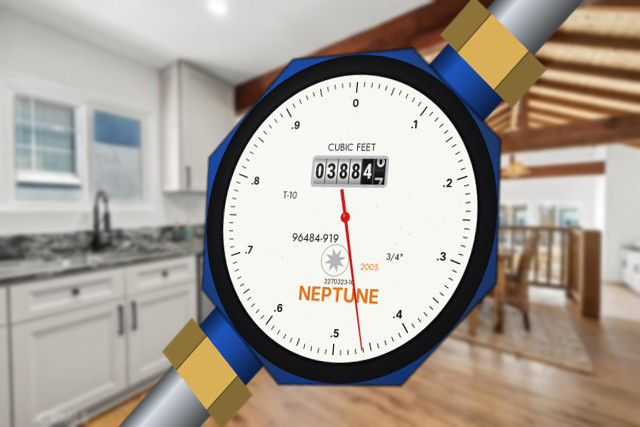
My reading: 38846.46 ft³
